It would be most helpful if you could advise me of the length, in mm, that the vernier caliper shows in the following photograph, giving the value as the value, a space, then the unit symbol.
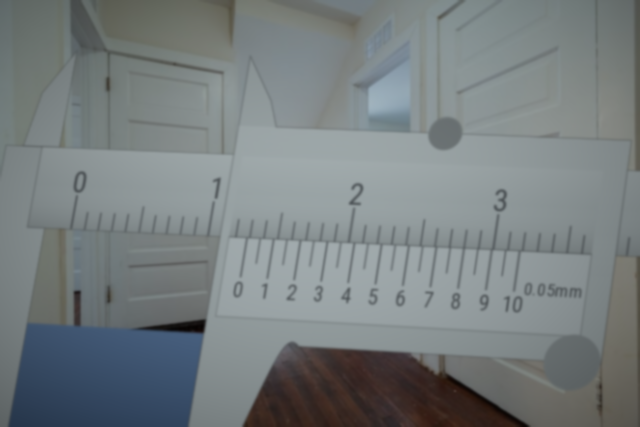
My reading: 12.8 mm
